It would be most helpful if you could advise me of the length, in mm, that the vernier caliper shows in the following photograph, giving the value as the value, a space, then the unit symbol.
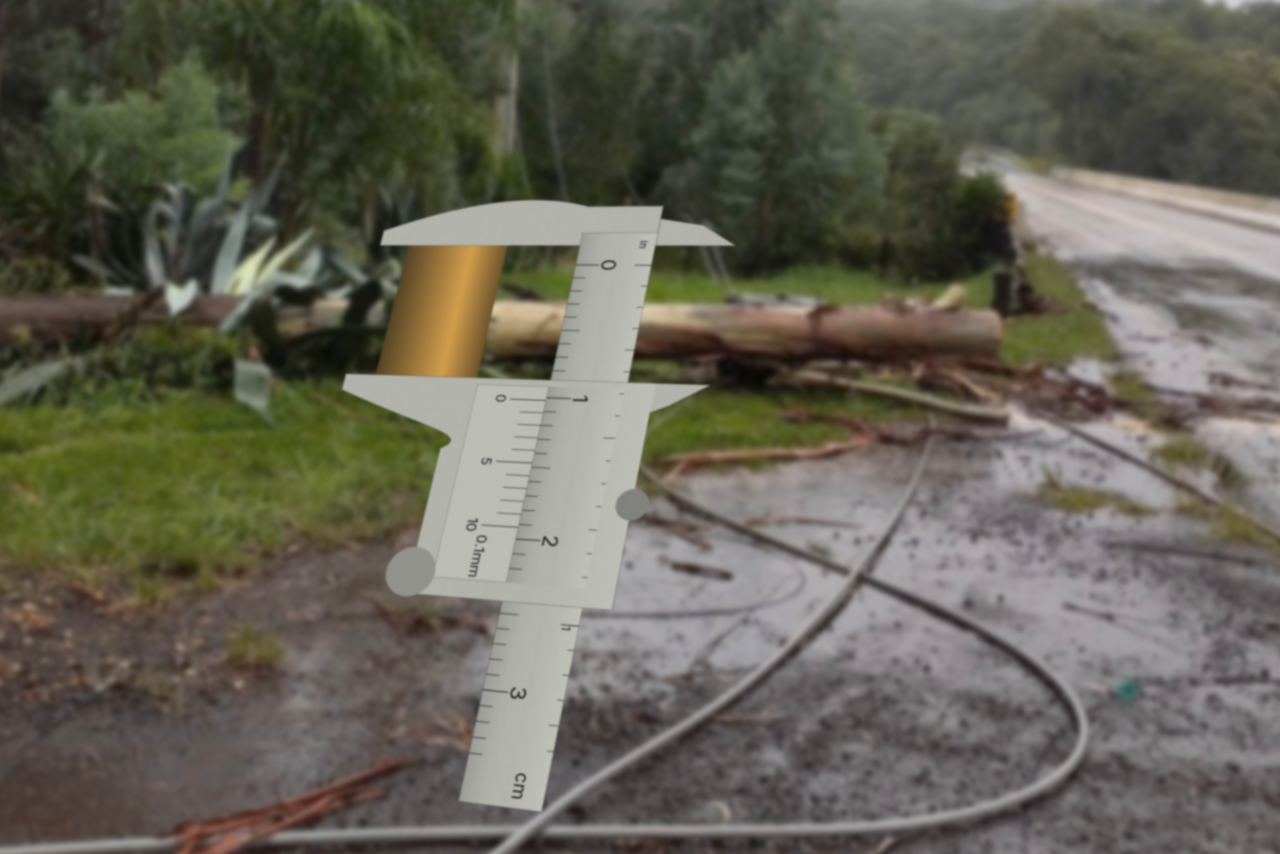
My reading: 10.2 mm
